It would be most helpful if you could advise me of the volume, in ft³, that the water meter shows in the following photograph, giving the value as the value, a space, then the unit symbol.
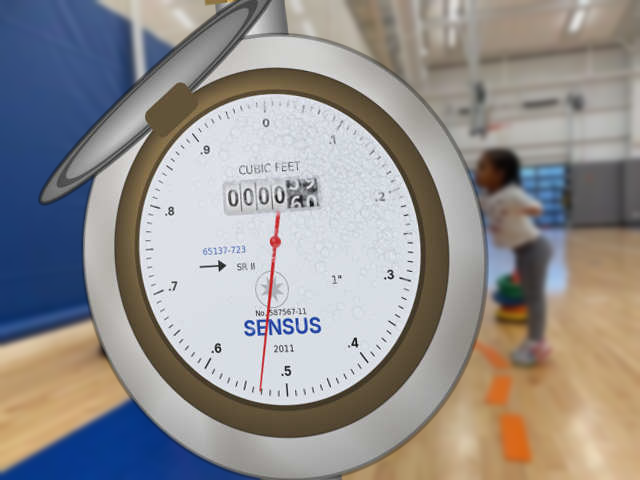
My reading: 59.53 ft³
